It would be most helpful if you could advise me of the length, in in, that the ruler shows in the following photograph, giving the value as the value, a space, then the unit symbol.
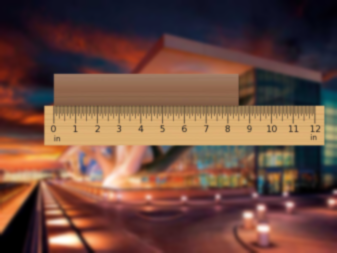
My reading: 8.5 in
